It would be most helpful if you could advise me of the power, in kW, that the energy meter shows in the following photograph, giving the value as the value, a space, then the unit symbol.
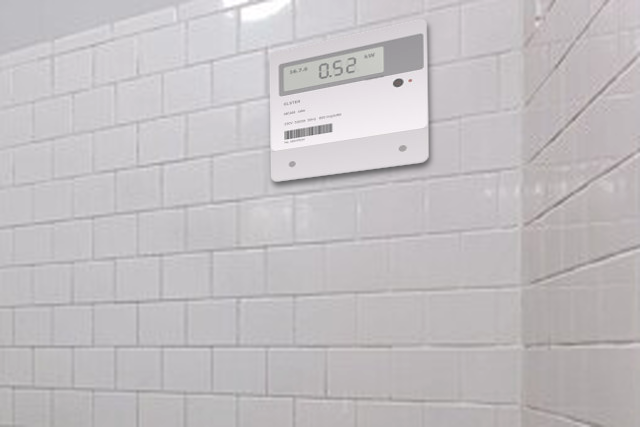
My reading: 0.52 kW
